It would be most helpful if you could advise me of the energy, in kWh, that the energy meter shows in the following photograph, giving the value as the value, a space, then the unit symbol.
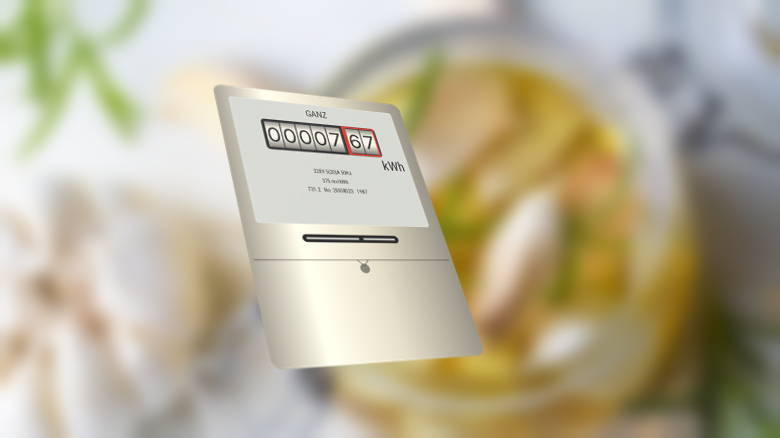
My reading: 7.67 kWh
